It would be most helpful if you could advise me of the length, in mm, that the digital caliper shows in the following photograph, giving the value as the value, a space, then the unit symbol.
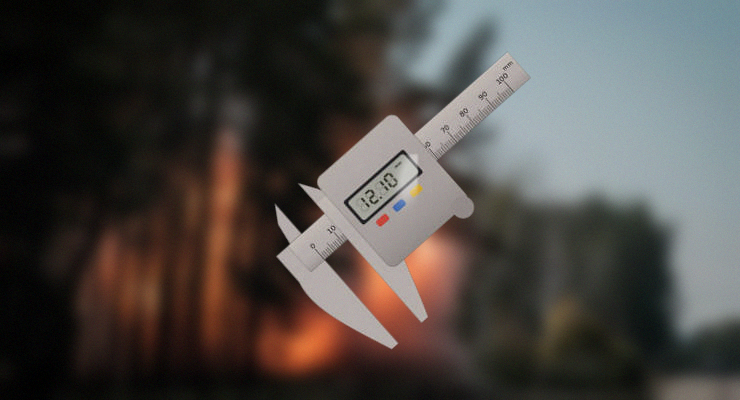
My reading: 12.10 mm
